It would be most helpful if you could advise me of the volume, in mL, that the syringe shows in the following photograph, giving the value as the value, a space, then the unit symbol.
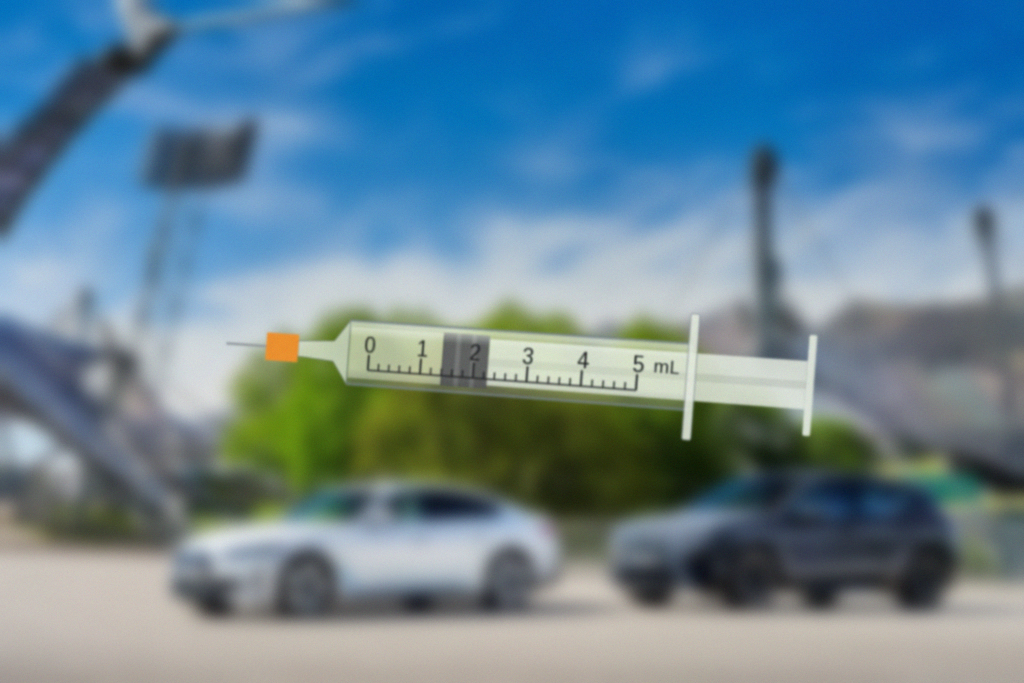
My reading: 1.4 mL
